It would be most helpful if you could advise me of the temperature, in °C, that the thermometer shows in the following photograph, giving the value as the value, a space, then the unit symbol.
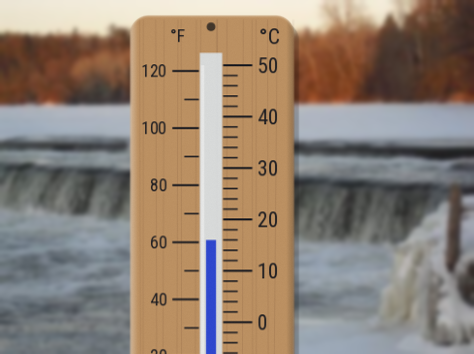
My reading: 16 °C
